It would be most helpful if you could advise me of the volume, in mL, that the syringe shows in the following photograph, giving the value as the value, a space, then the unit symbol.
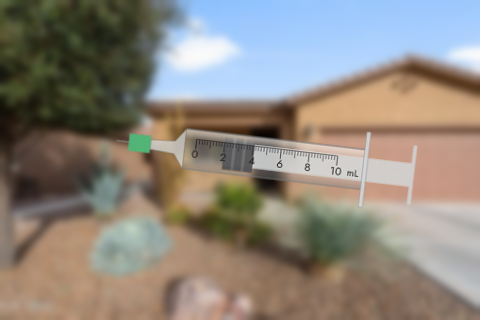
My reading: 2 mL
